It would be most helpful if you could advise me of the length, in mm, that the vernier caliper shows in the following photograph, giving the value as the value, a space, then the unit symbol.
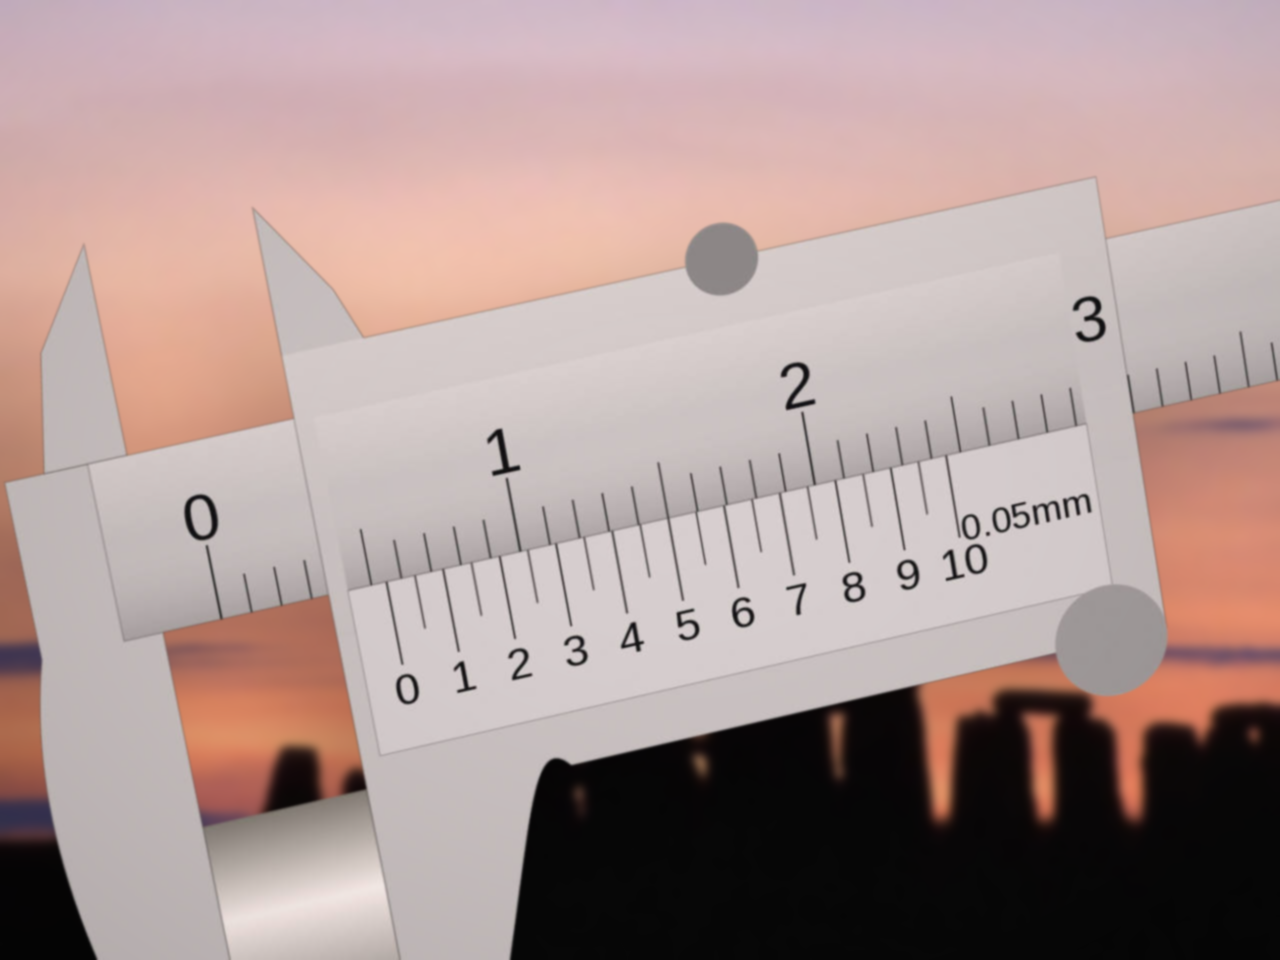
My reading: 5.50 mm
